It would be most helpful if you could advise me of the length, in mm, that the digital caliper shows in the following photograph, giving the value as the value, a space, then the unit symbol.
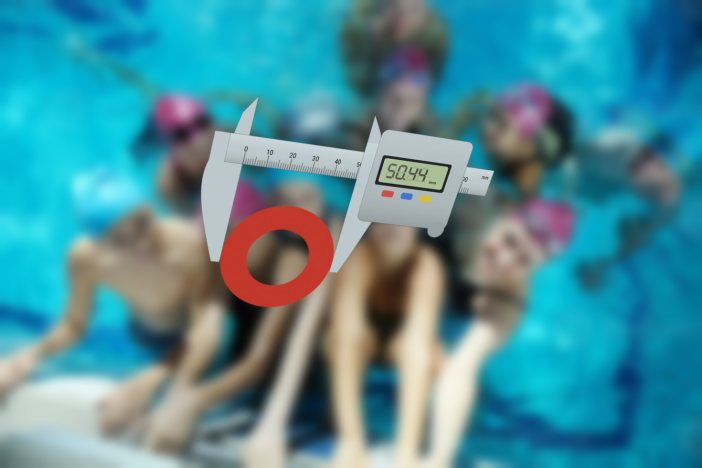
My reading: 50.44 mm
